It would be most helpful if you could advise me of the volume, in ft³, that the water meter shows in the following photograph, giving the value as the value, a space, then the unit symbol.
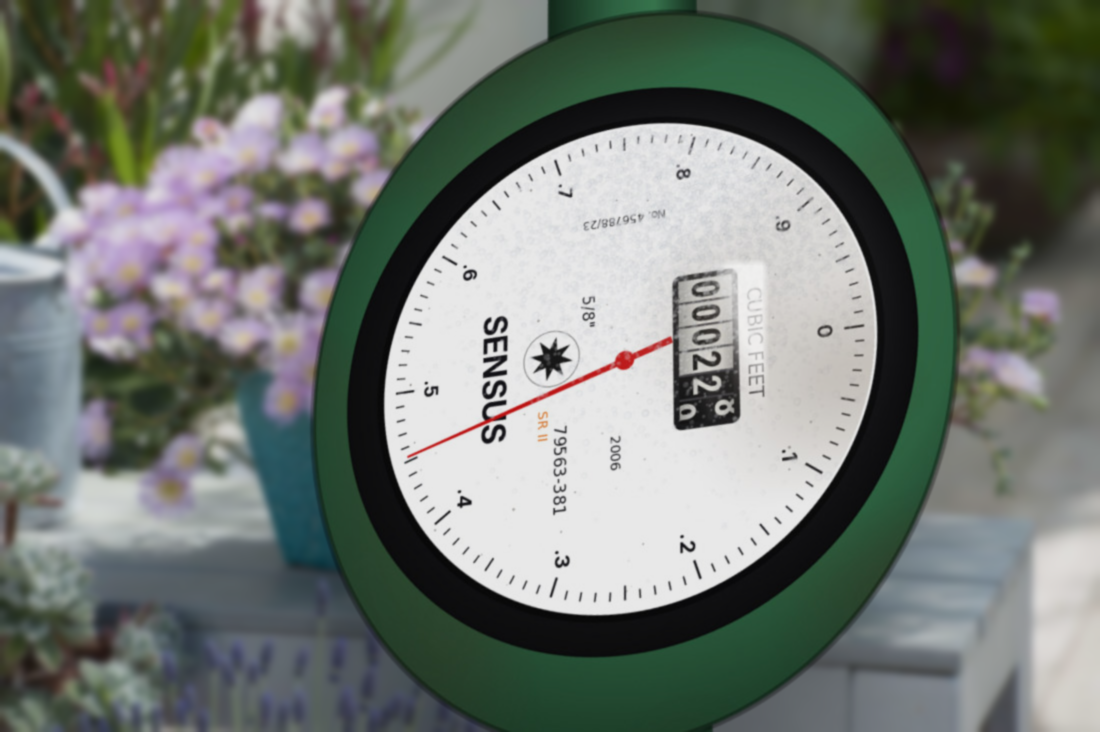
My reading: 228.45 ft³
